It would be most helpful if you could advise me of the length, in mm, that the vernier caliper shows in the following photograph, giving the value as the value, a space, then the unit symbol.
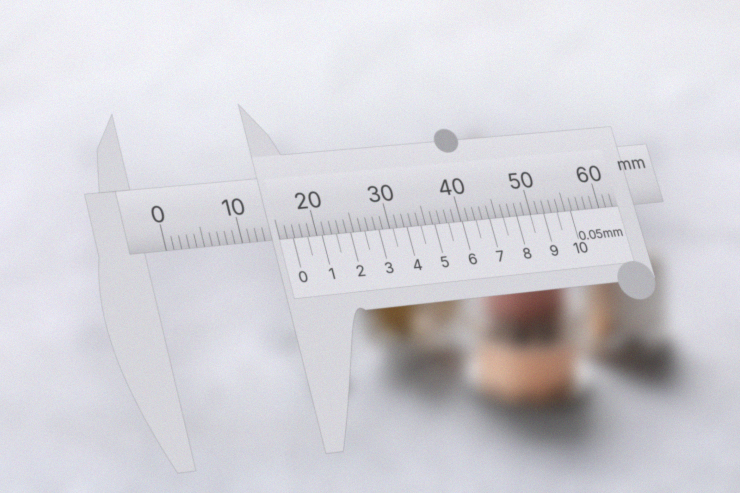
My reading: 16.8 mm
